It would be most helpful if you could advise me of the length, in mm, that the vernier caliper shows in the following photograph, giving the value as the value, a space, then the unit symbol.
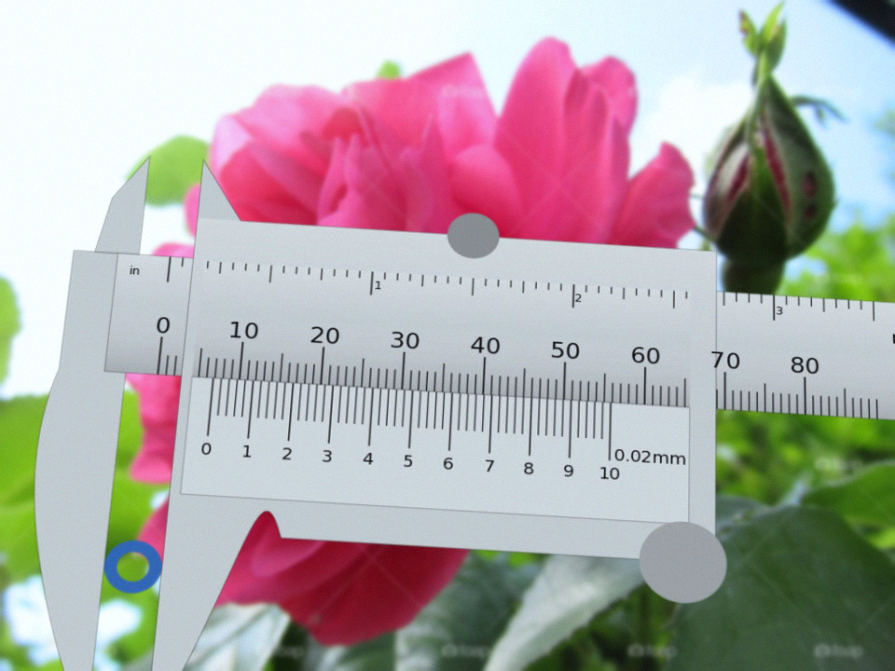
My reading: 6.8 mm
